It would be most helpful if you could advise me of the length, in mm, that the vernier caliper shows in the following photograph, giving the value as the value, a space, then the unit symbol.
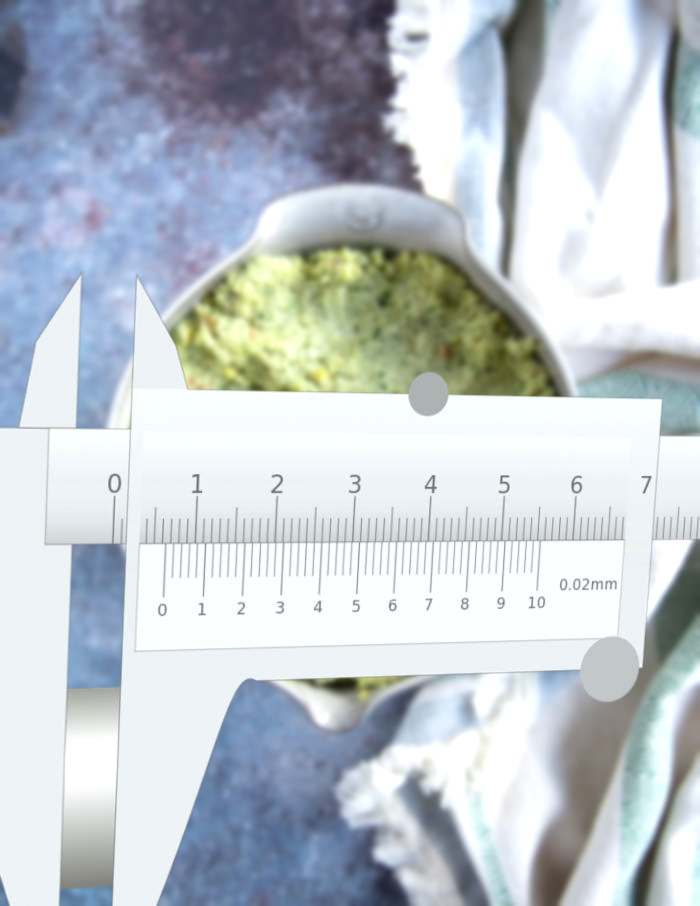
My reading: 6.4 mm
